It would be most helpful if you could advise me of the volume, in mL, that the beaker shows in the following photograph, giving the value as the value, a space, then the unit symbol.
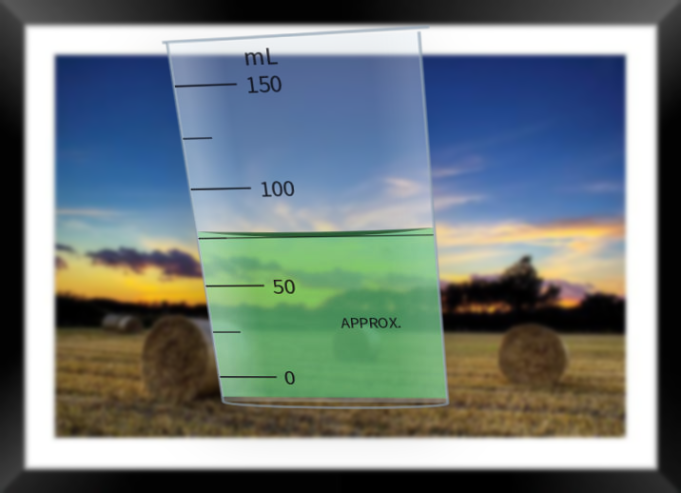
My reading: 75 mL
